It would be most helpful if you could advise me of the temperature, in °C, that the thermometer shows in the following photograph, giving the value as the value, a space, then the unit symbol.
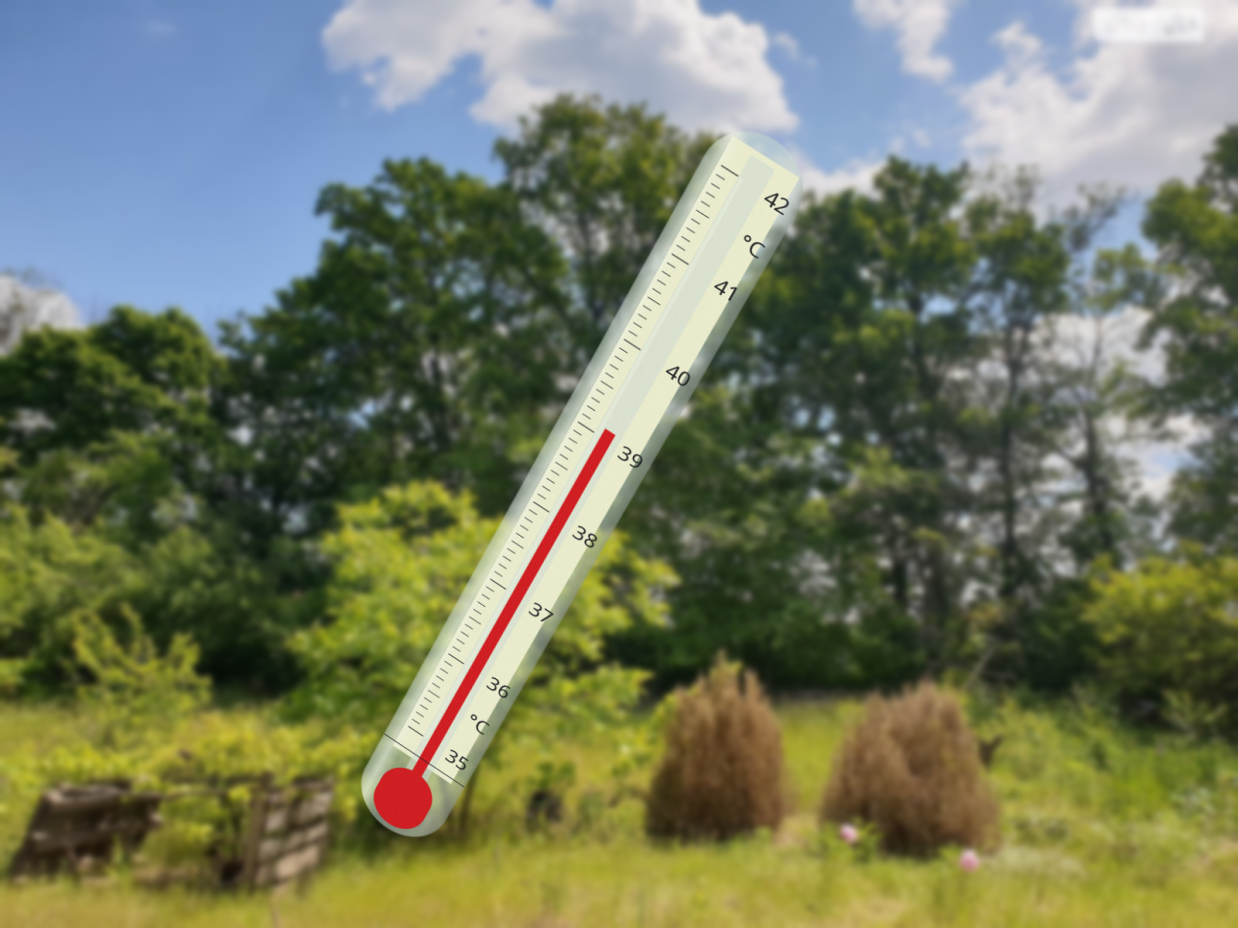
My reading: 39.1 °C
